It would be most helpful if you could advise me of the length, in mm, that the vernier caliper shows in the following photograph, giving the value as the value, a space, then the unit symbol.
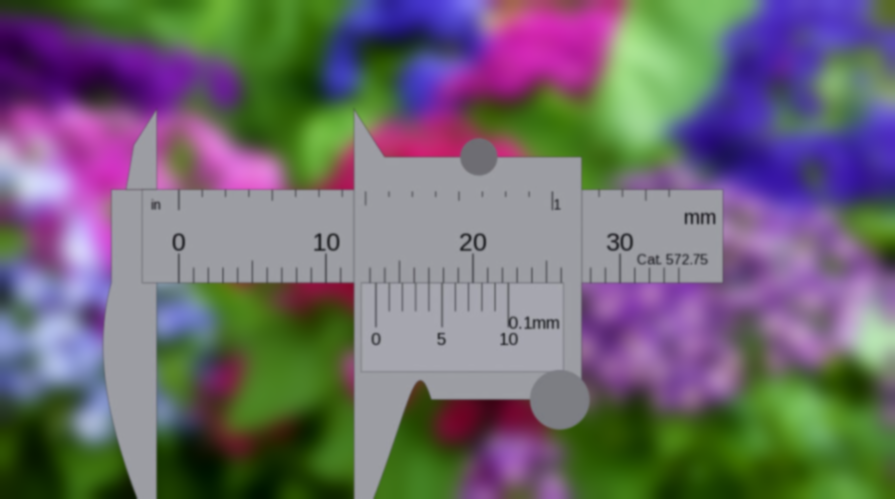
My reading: 13.4 mm
